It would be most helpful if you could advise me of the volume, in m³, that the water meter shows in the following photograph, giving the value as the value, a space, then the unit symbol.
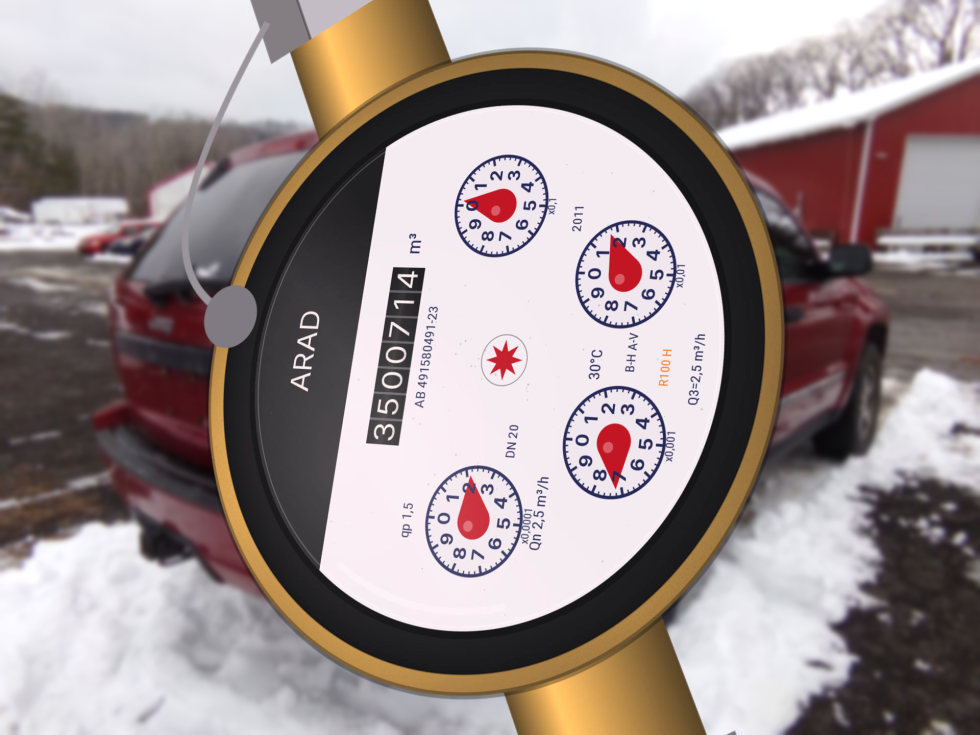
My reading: 3500714.0172 m³
